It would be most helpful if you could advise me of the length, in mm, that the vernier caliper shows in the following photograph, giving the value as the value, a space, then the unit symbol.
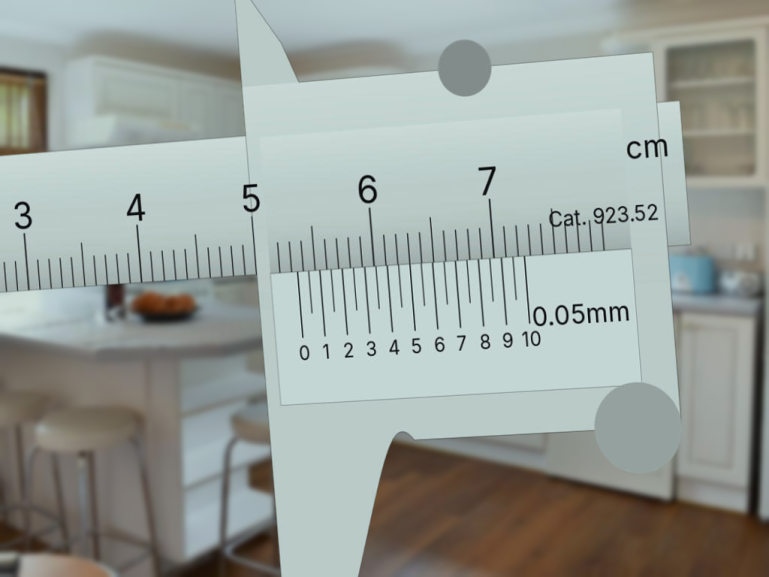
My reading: 53.5 mm
